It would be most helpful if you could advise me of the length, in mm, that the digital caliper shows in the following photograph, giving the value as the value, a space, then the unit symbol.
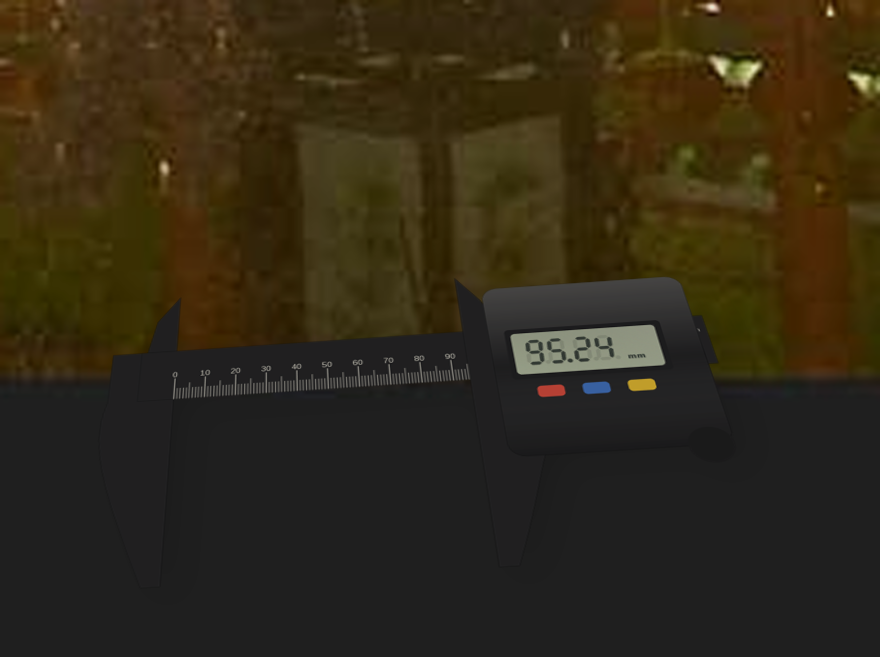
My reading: 95.24 mm
